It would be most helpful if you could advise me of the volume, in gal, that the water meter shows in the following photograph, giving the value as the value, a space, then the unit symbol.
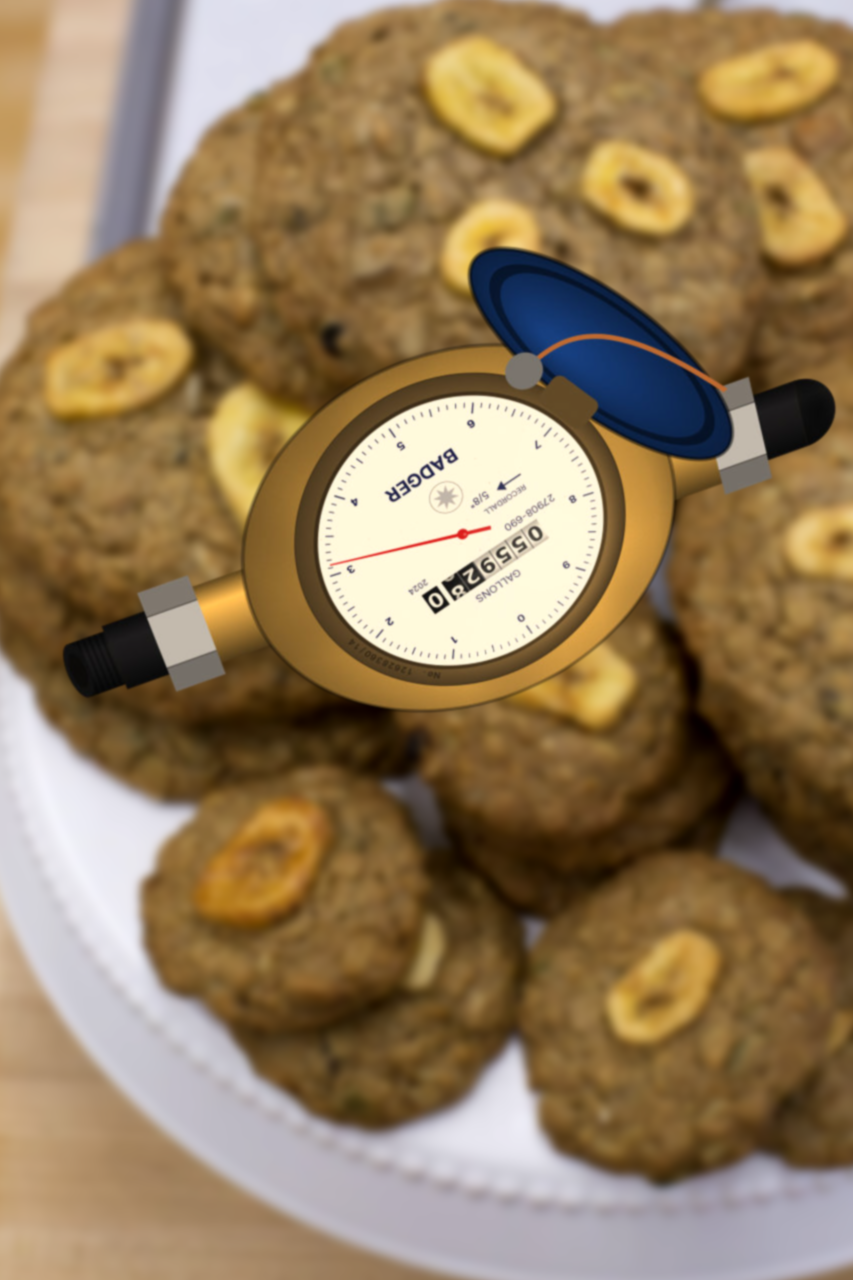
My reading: 559283.1 gal
